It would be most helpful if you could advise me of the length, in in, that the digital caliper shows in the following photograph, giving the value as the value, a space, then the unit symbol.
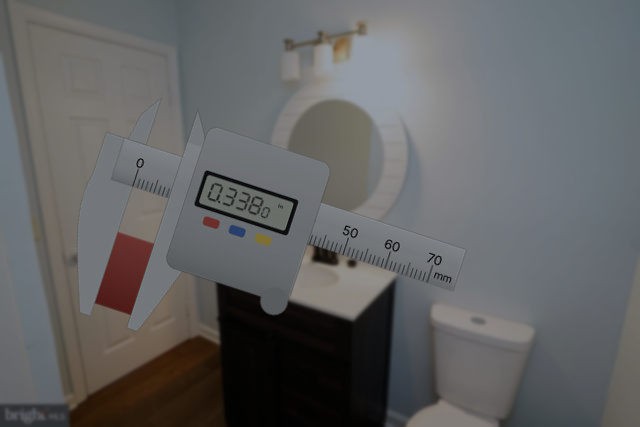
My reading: 0.3380 in
